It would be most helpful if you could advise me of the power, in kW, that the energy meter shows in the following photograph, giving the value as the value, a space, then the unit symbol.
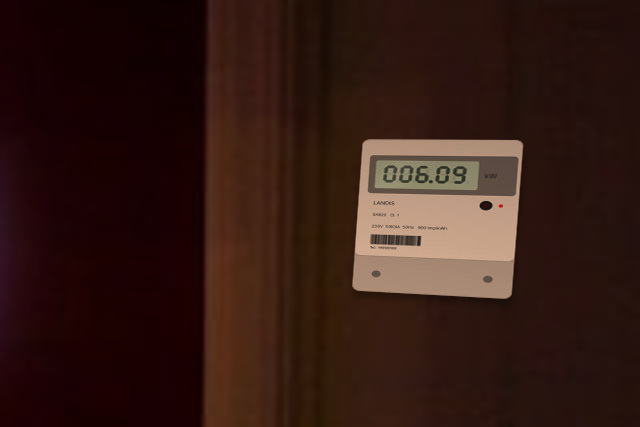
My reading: 6.09 kW
